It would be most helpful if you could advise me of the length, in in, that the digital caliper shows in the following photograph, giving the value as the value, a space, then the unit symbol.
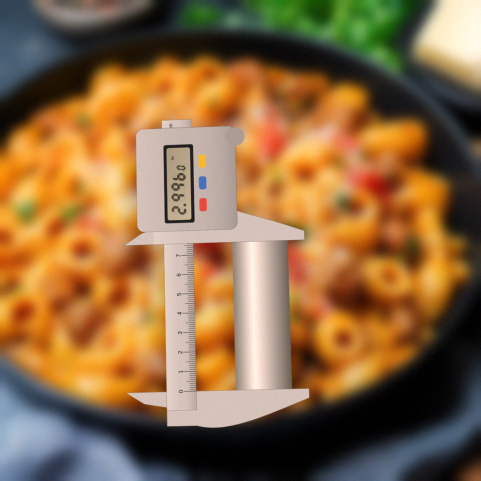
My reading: 2.9960 in
